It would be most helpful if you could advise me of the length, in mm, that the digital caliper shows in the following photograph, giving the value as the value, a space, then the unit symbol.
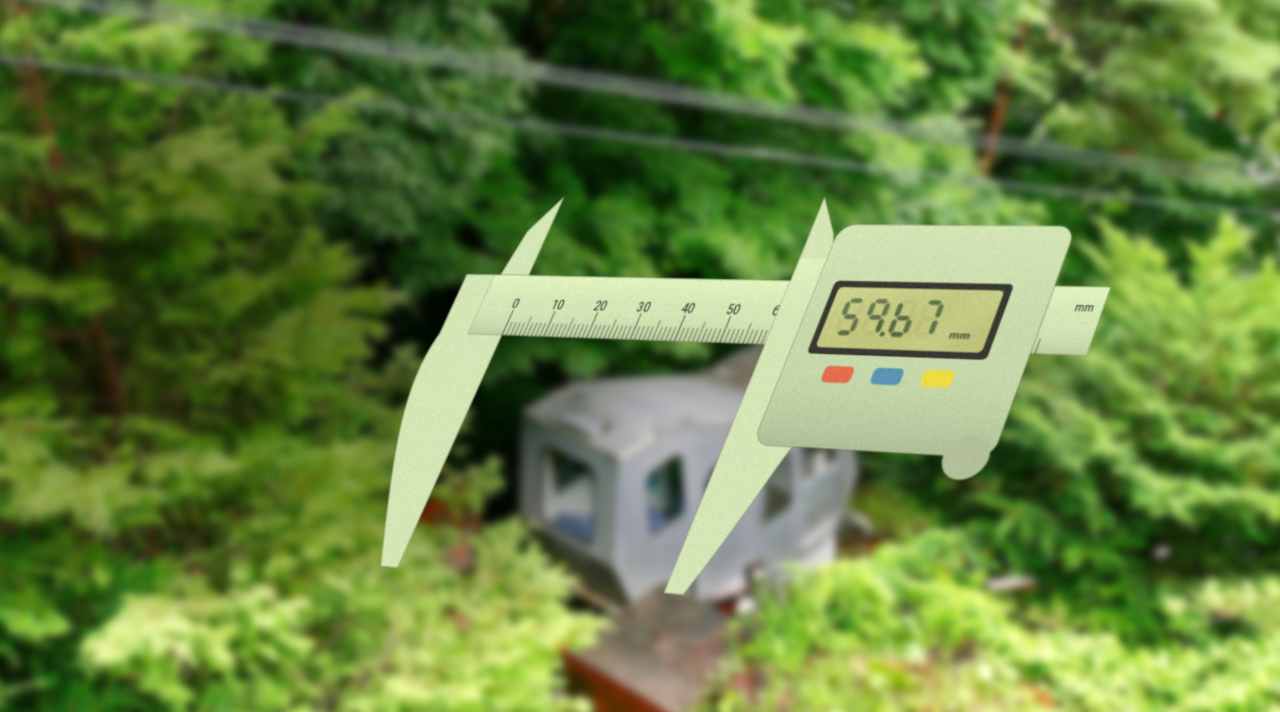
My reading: 59.67 mm
